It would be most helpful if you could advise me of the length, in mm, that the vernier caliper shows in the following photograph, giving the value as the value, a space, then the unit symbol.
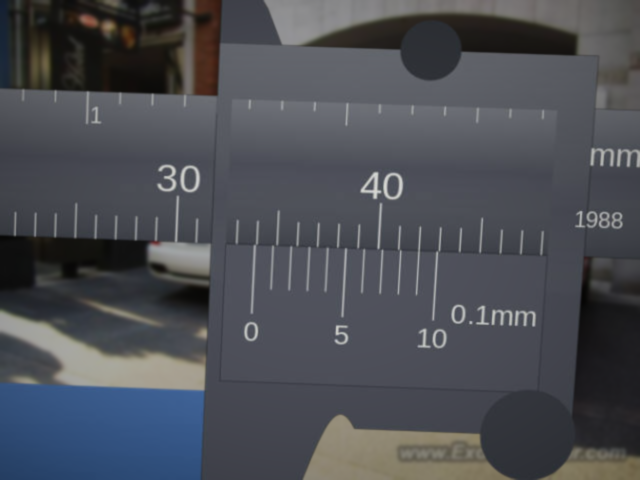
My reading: 33.9 mm
